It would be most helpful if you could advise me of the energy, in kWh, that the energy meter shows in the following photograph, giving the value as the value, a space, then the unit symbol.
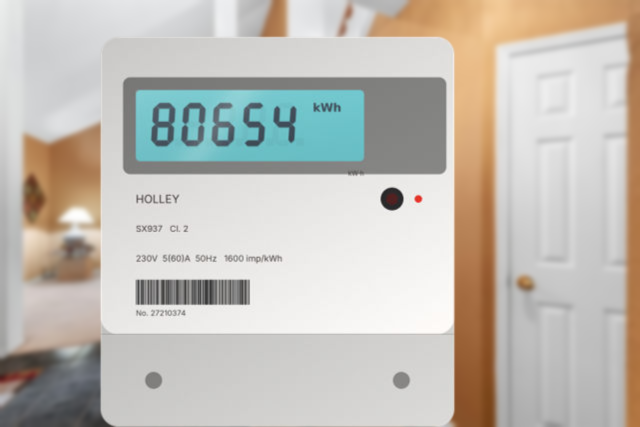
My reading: 80654 kWh
